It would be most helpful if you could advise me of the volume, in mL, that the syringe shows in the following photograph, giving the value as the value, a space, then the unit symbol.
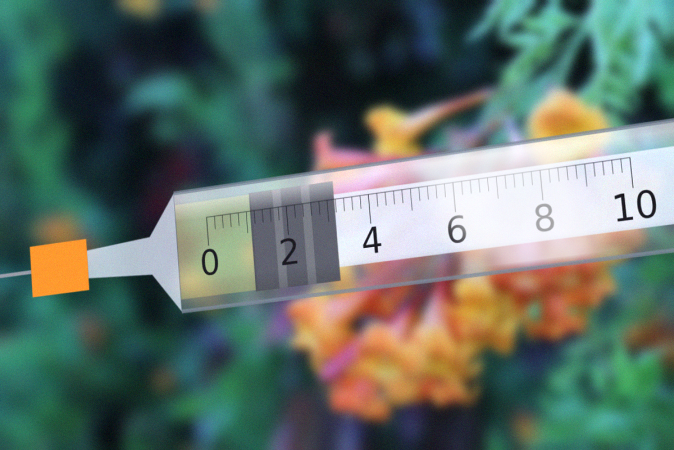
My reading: 1.1 mL
